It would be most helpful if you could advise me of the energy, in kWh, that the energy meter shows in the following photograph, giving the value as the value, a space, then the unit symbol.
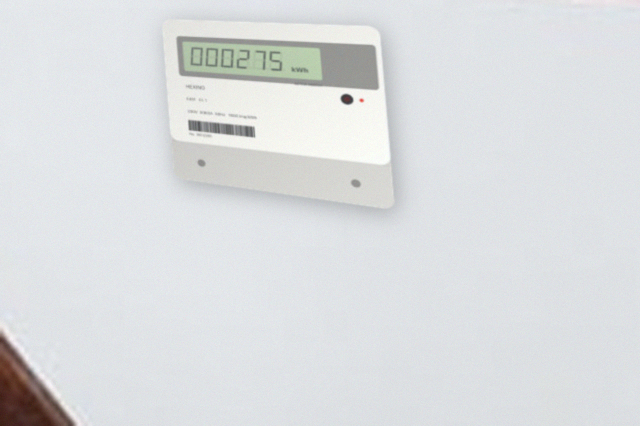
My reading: 275 kWh
